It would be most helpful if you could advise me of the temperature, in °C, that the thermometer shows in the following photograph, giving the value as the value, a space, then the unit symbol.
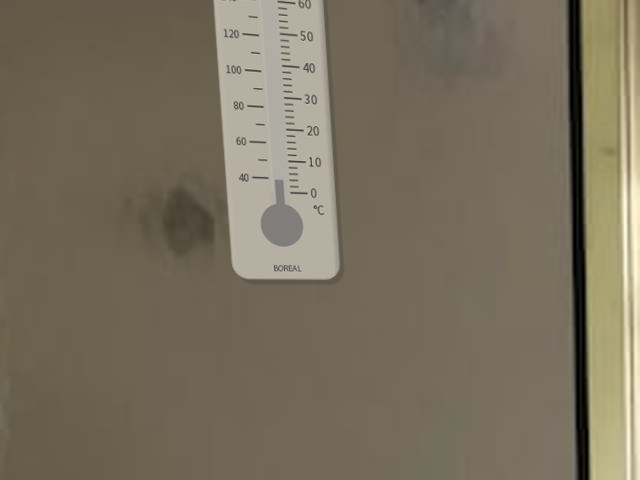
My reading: 4 °C
